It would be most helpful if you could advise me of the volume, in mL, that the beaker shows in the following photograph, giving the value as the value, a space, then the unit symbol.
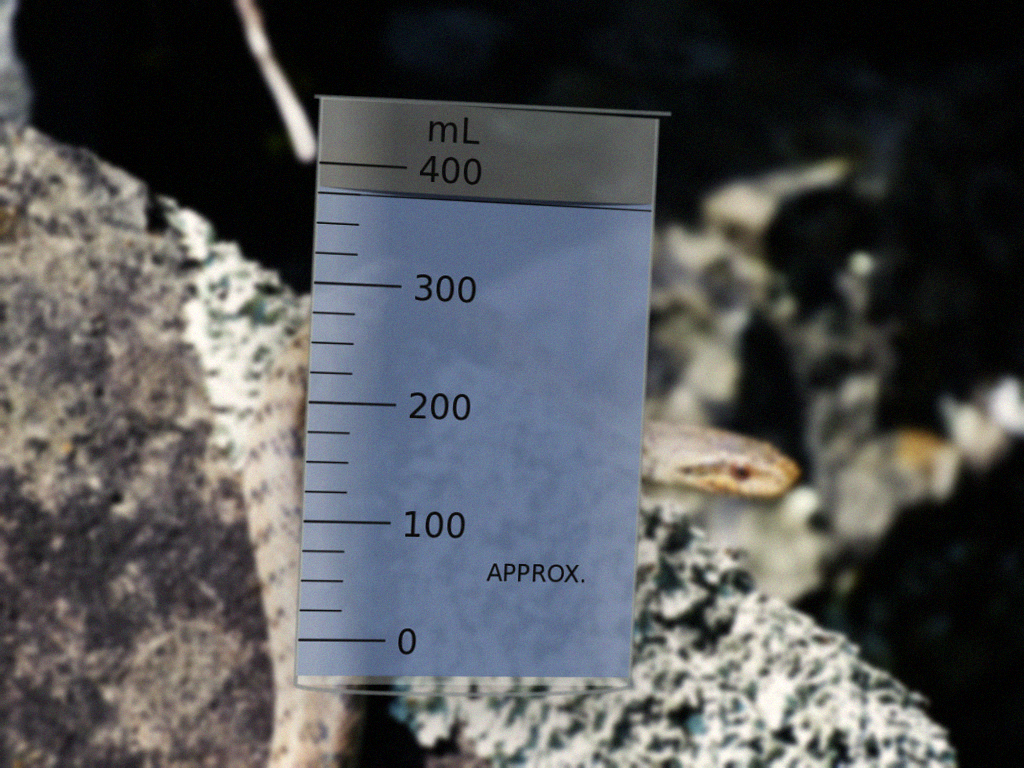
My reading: 375 mL
